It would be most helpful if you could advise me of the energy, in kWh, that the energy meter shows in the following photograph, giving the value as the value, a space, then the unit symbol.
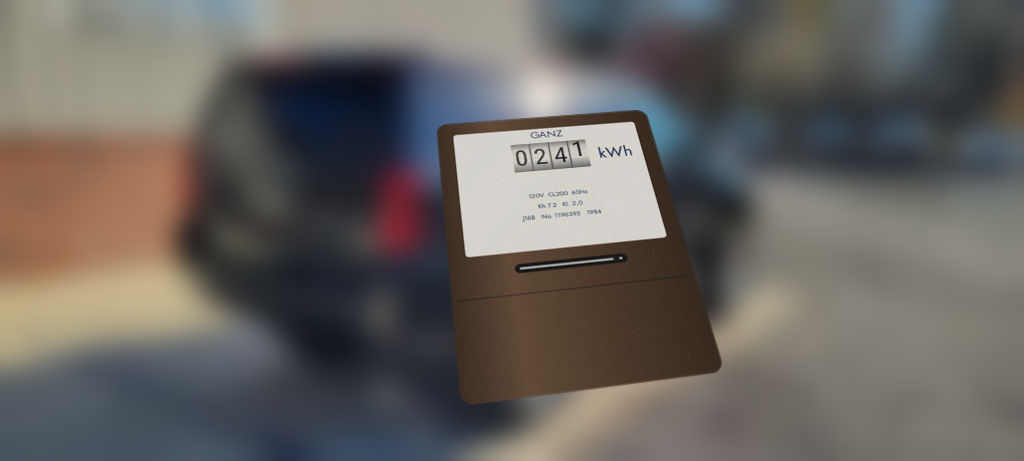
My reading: 241 kWh
